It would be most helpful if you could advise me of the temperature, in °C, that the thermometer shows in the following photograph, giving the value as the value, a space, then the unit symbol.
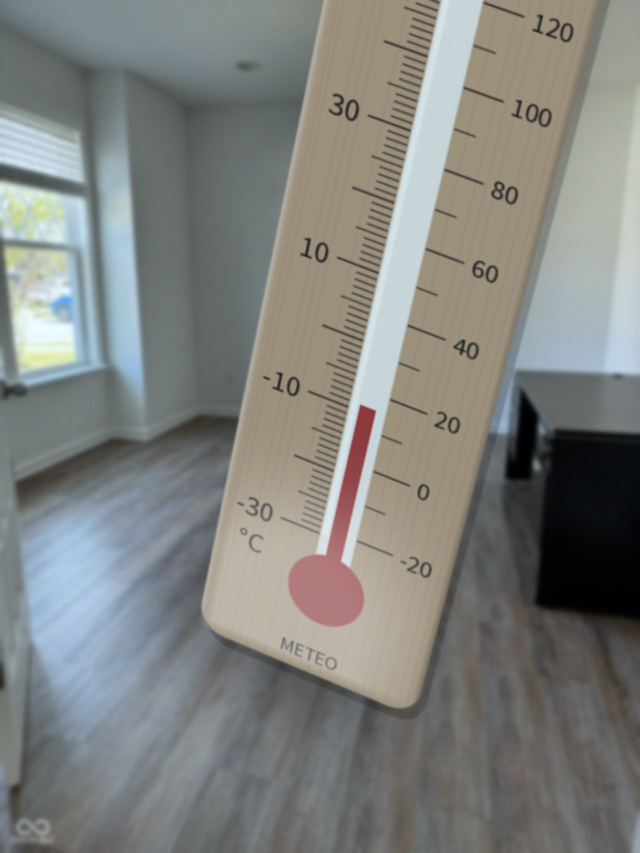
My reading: -9 °C
